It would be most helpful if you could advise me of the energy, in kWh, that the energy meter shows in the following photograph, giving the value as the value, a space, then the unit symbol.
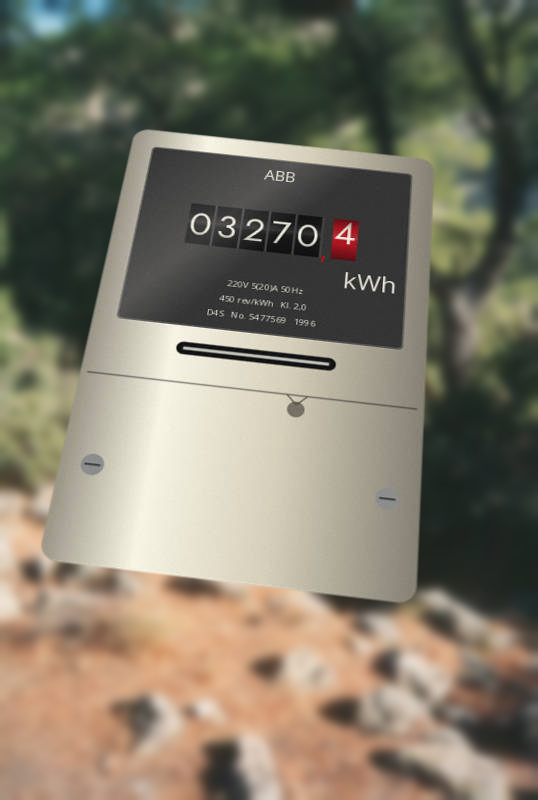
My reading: 3270.4 kWh
